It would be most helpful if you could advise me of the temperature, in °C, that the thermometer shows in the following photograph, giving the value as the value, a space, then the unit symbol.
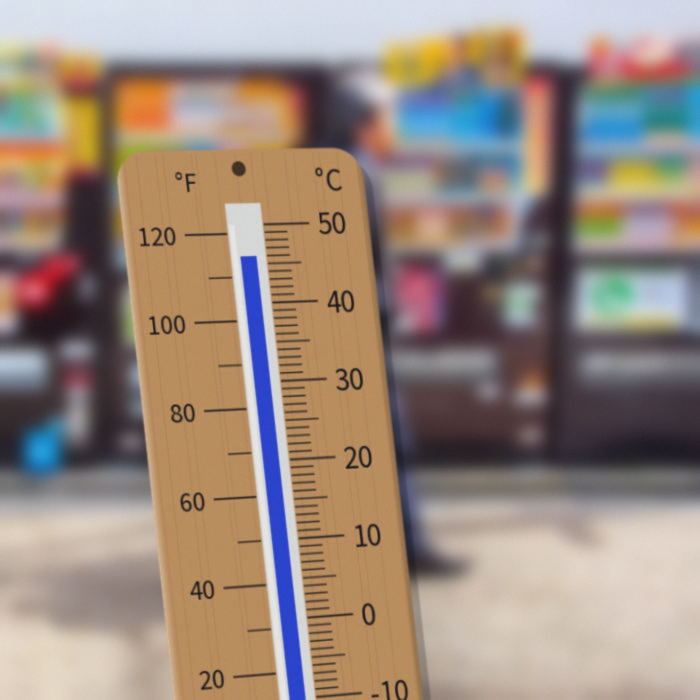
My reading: 46 °C
